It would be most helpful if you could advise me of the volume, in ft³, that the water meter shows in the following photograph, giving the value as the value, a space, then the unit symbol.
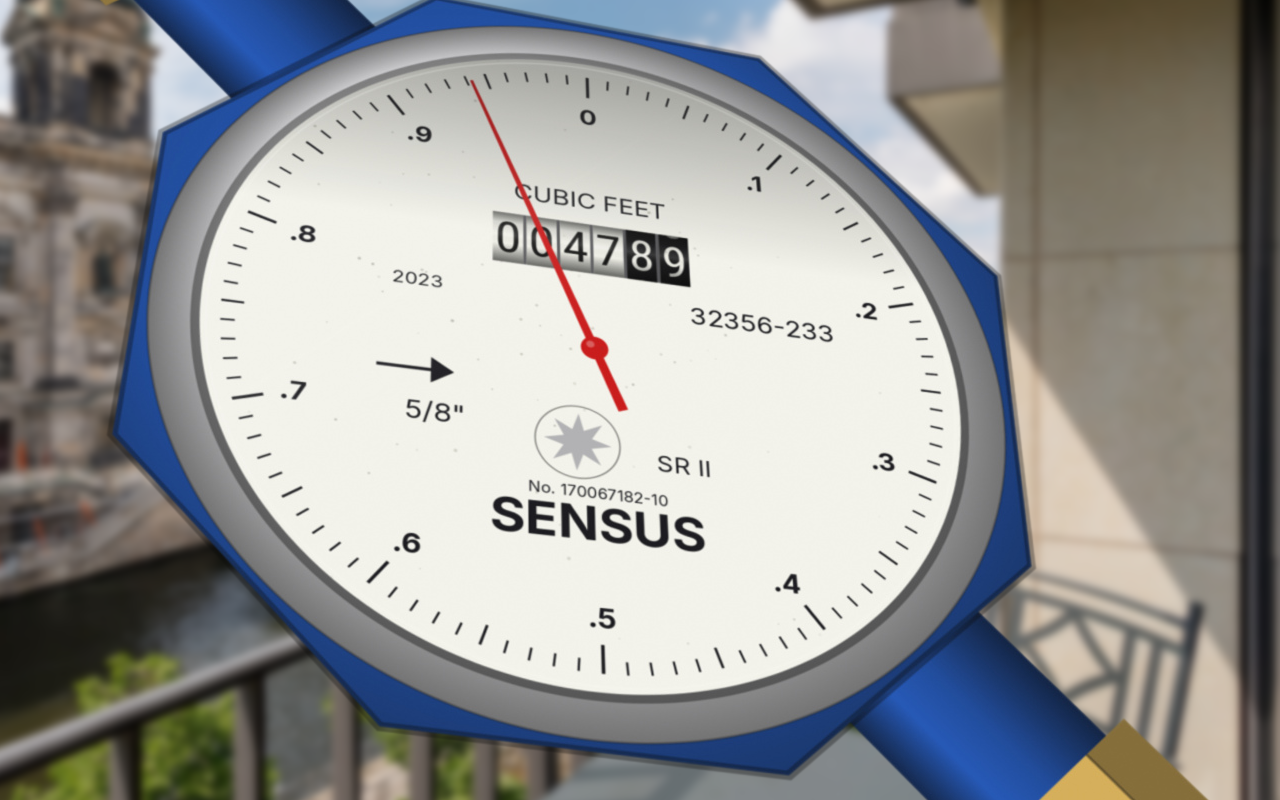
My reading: 4788.94 ft³
